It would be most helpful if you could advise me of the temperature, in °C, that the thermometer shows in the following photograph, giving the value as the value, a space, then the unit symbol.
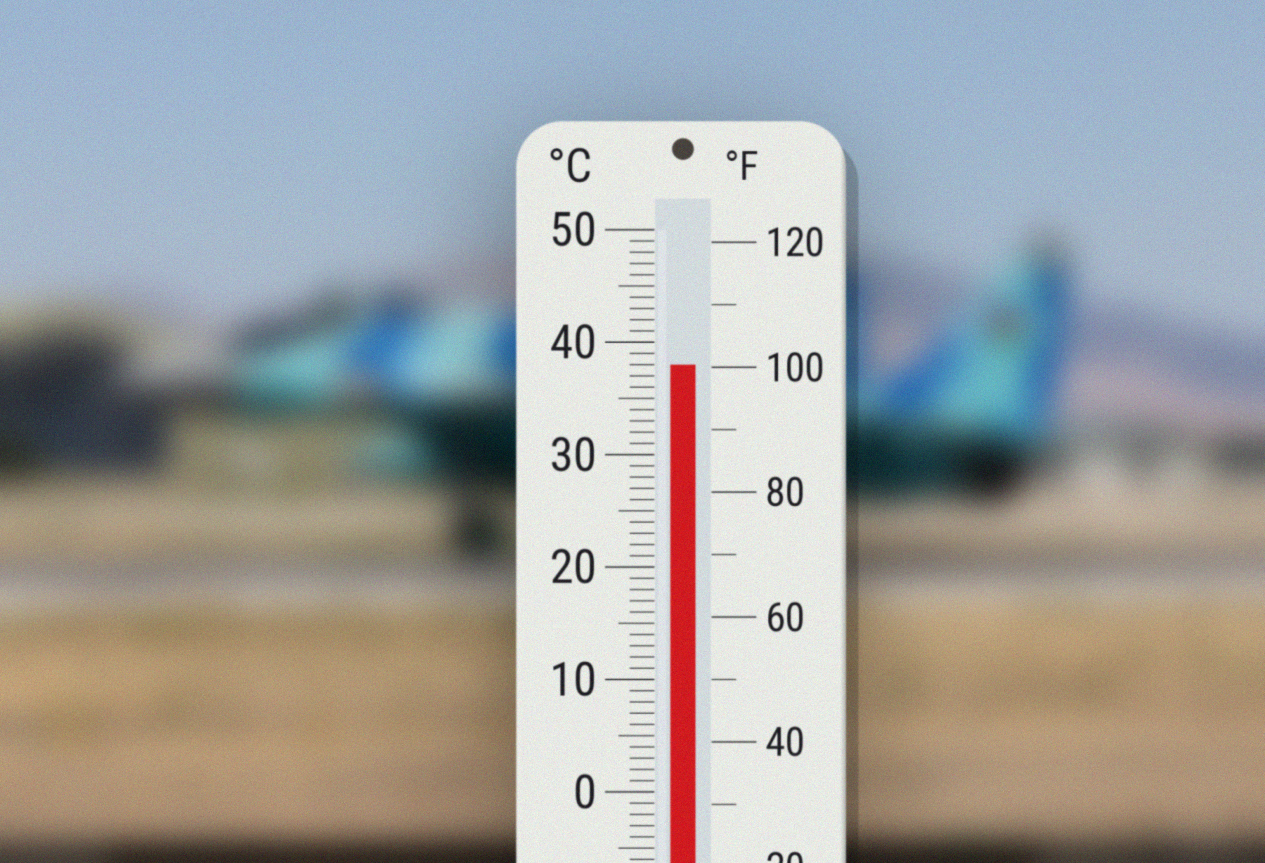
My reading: 38 °C
